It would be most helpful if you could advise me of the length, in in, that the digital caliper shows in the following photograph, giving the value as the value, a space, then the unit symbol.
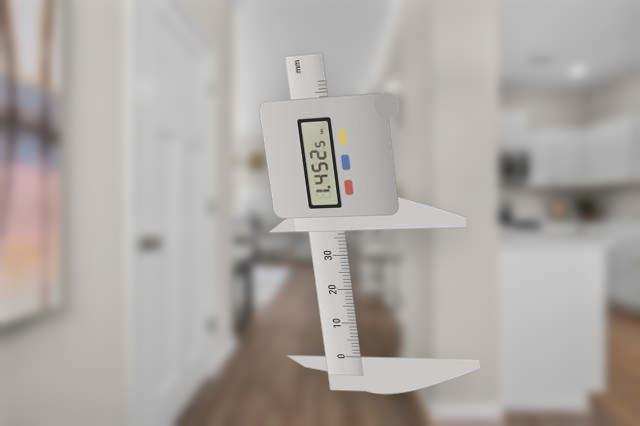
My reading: 1.4525 in
